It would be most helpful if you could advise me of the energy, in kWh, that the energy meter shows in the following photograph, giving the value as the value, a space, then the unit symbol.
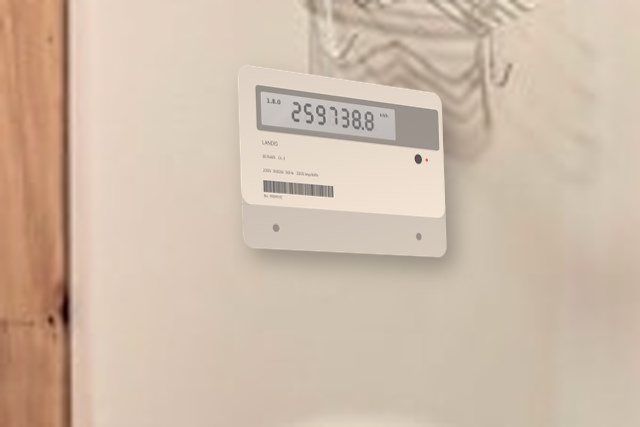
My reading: 259738.8 kWh
